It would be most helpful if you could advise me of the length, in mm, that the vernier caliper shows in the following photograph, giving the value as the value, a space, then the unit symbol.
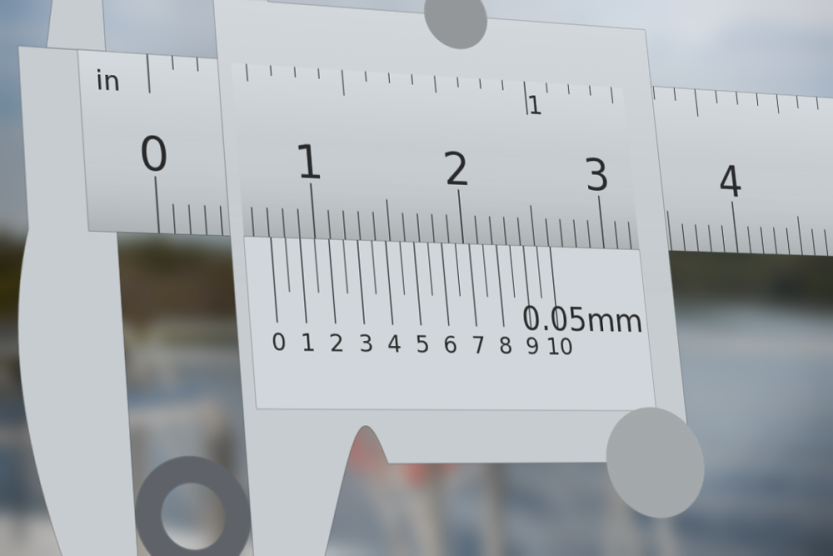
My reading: 7.1 mm
